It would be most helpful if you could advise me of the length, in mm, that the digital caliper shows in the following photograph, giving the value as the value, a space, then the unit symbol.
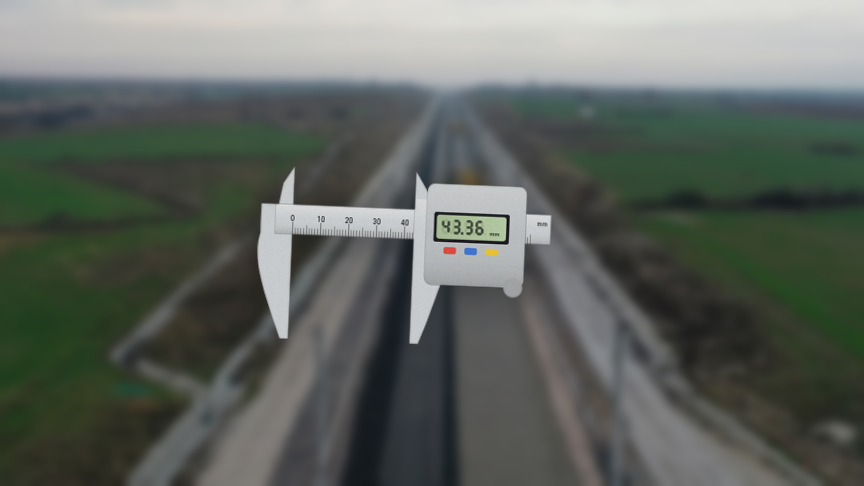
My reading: 43.36 mm
